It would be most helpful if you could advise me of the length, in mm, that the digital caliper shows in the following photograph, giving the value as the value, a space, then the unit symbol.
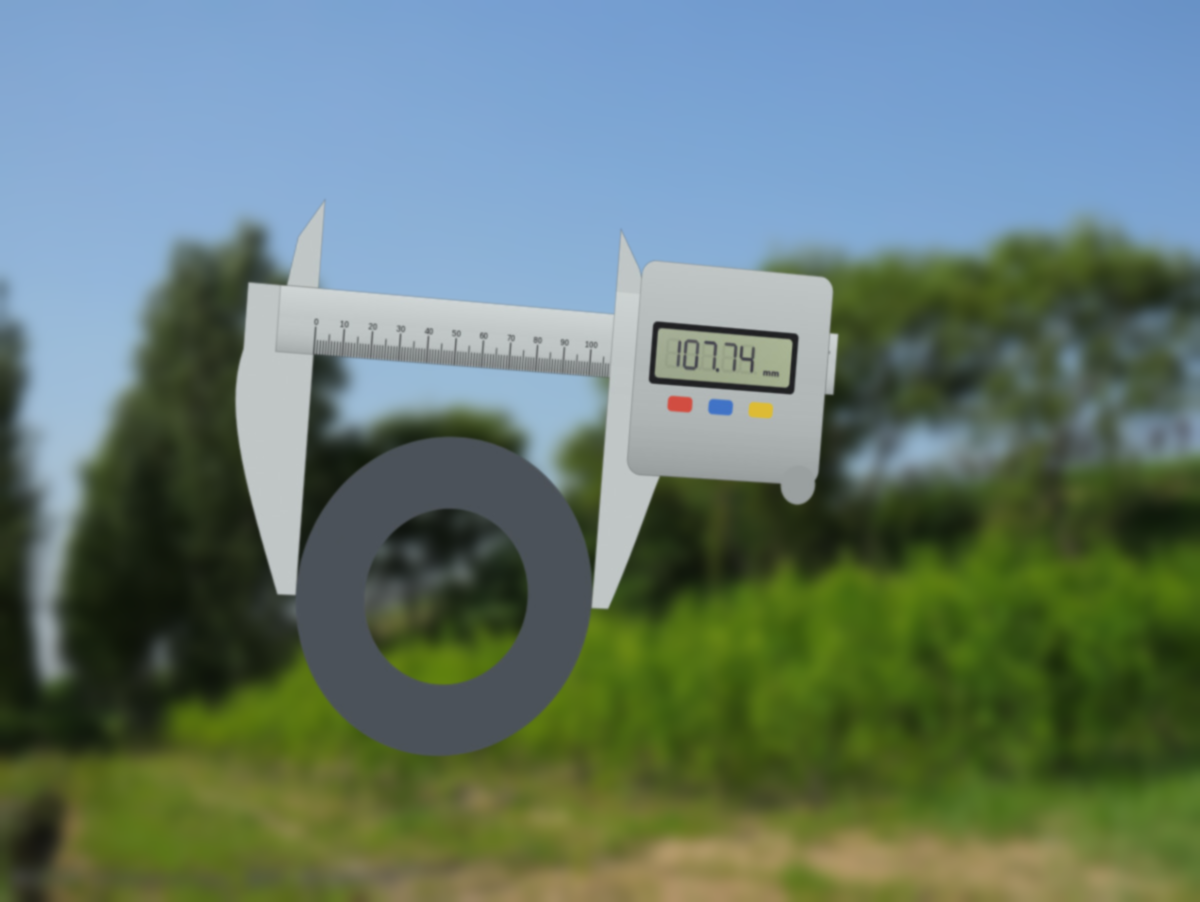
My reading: 107.74 mm
